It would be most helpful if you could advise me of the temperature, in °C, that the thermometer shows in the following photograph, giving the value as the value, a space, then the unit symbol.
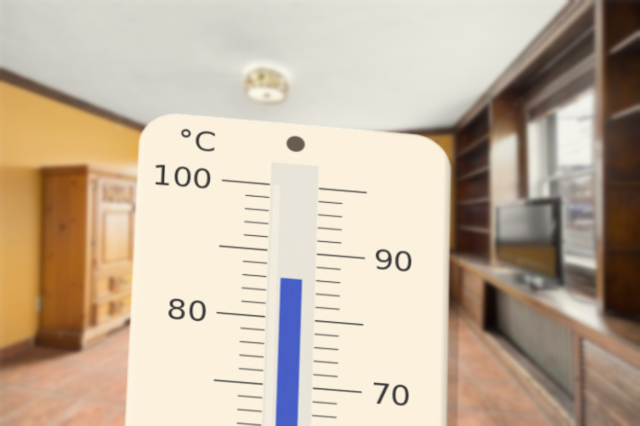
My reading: 86 °C
